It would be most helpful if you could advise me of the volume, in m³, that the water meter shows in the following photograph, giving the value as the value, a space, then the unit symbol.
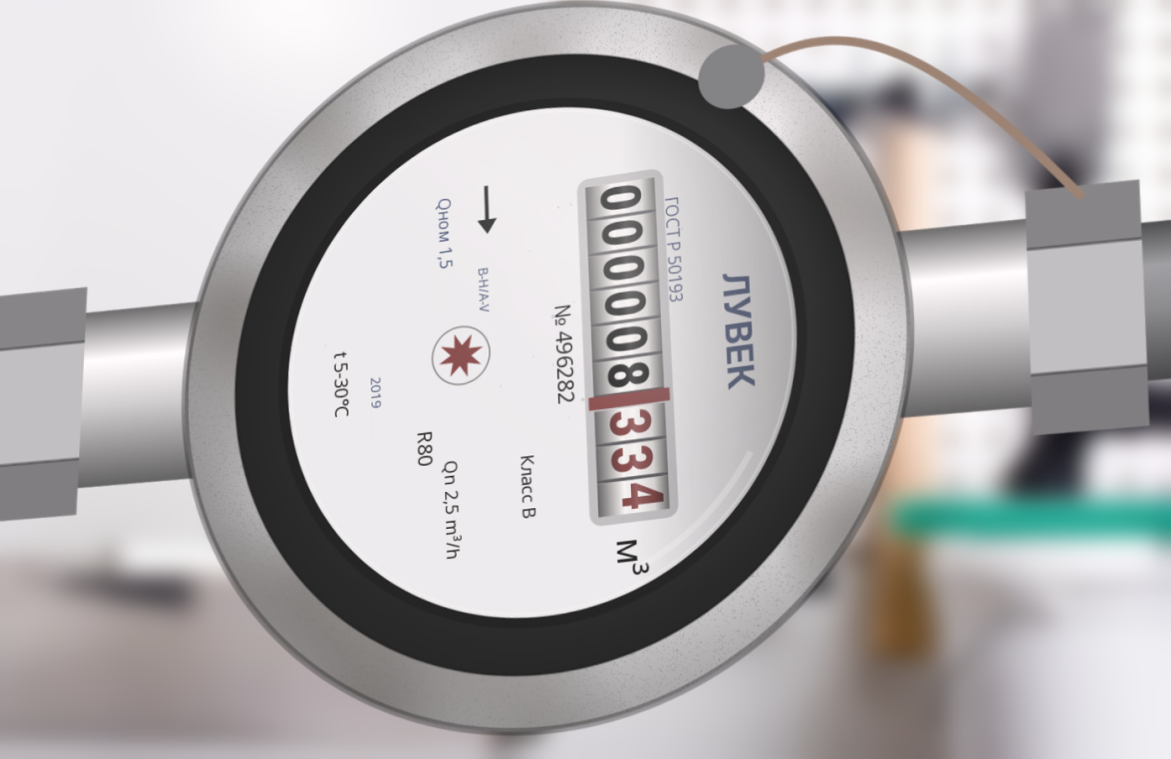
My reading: 8.334 m³
